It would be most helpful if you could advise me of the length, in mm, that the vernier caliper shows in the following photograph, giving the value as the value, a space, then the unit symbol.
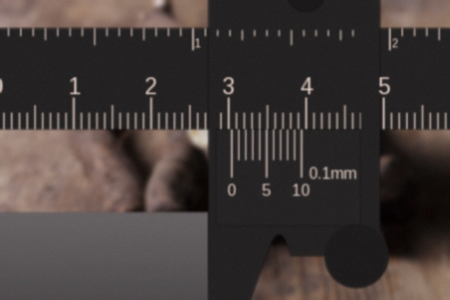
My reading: 30.4 mm
